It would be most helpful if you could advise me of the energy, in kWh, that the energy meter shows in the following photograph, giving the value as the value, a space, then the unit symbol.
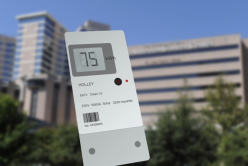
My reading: 75 kWh
